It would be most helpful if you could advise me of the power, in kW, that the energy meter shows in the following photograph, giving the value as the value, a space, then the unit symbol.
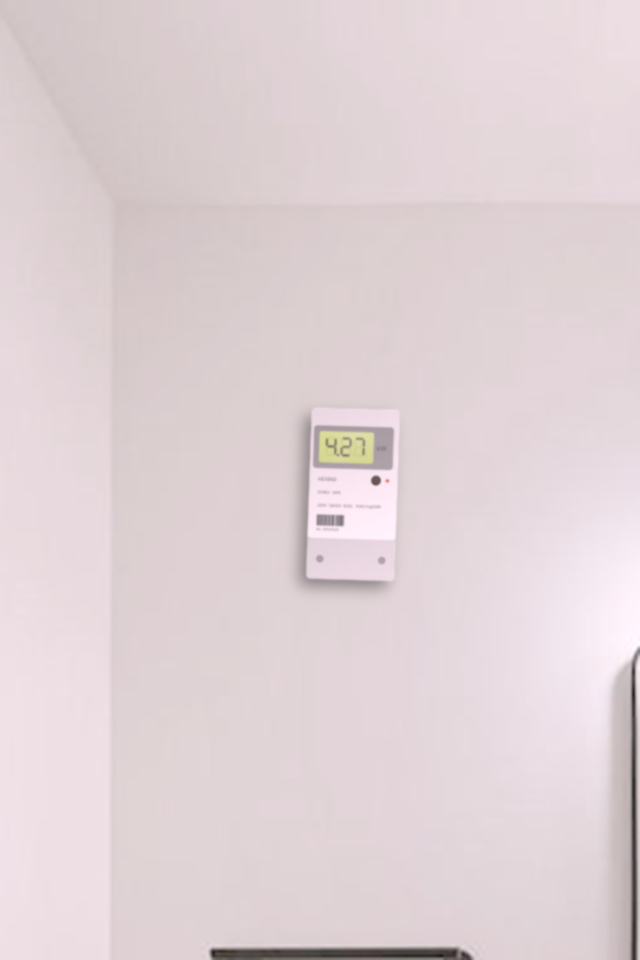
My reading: 4.27 kW
